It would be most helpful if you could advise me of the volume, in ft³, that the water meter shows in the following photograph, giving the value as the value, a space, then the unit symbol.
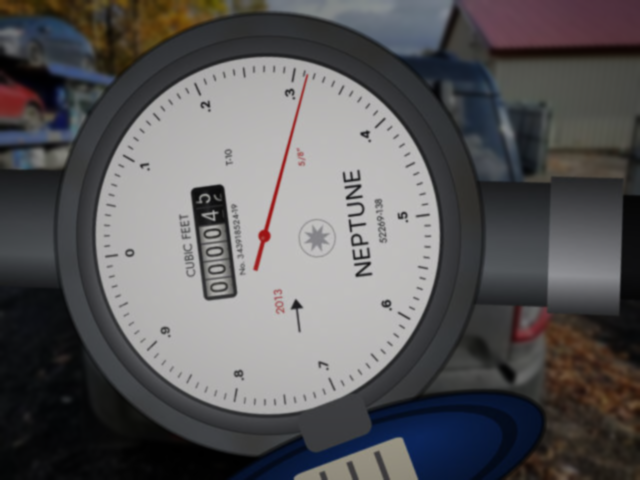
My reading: 45.31 ft³
